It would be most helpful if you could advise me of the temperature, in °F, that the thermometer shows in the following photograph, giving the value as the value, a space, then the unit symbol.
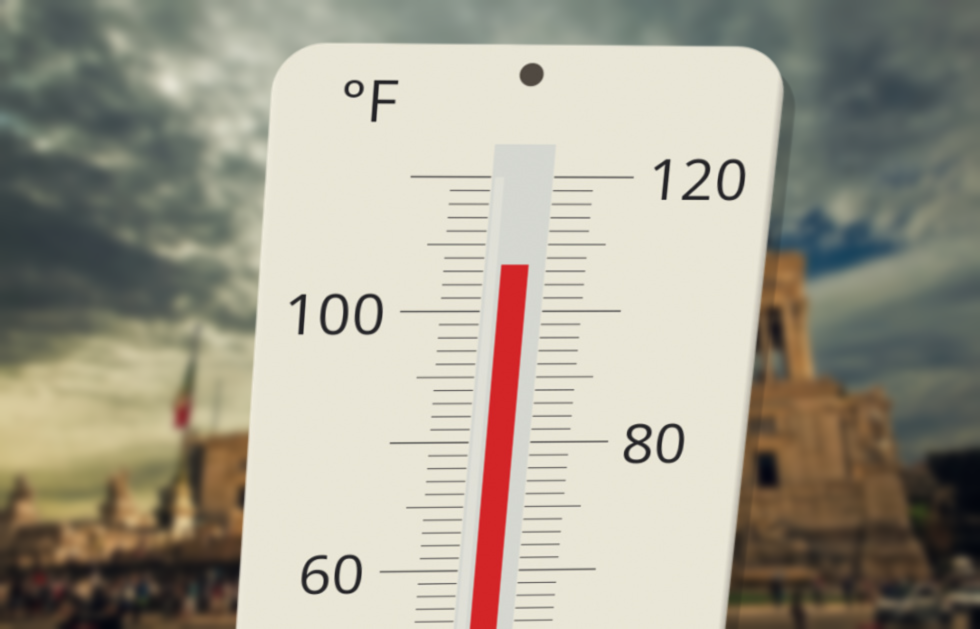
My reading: 107 °F
